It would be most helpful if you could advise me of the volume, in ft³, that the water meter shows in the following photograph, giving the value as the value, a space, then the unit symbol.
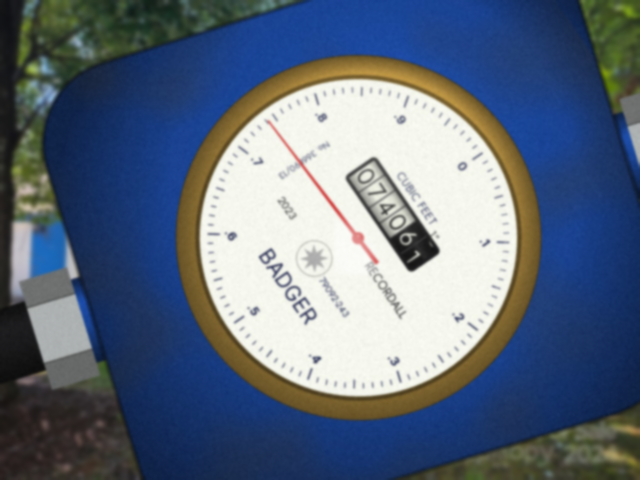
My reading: 74060.74 ft³
